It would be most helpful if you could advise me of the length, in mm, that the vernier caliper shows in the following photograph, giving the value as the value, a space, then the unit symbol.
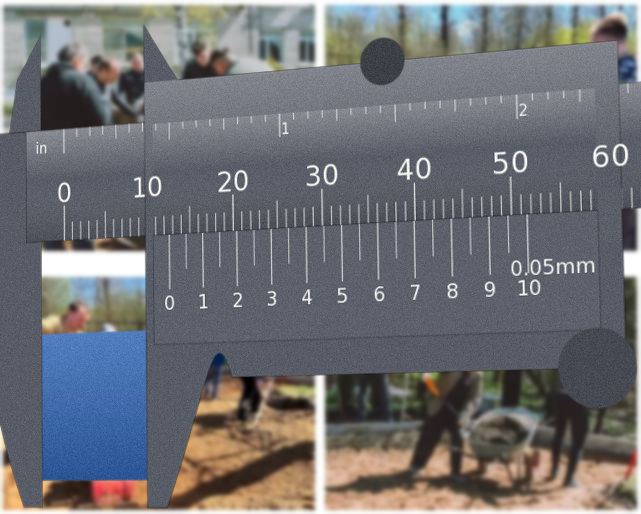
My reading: 12.6 mm
